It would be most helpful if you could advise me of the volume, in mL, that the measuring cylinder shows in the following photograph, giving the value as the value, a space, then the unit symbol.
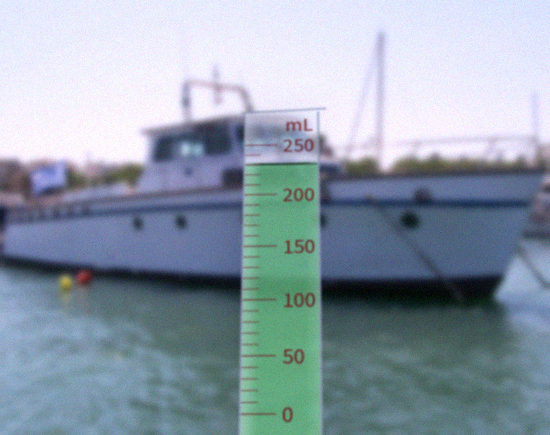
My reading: 230 mL
